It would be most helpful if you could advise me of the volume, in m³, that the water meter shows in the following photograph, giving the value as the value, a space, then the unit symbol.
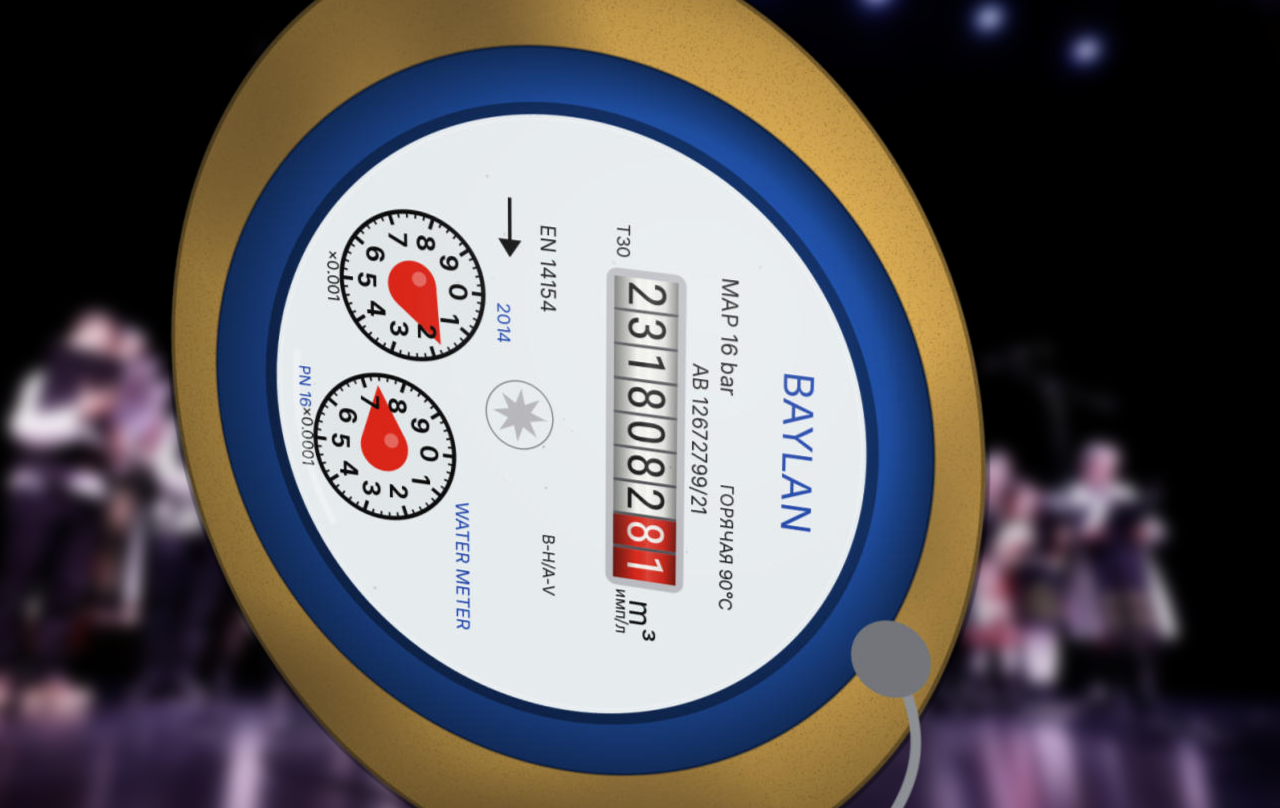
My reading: 2318082.8117 m³
